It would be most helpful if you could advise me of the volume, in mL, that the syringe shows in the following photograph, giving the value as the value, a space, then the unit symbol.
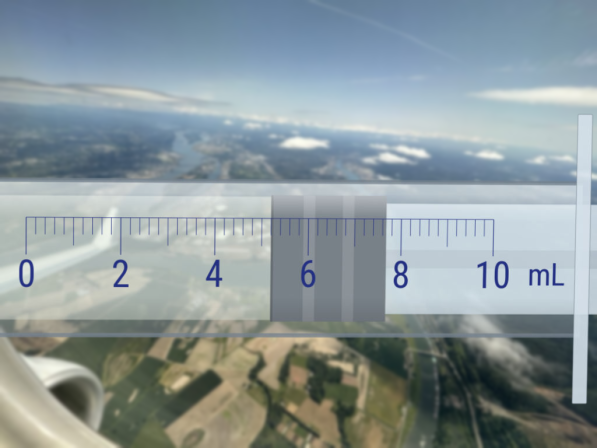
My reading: 5.2 mL
